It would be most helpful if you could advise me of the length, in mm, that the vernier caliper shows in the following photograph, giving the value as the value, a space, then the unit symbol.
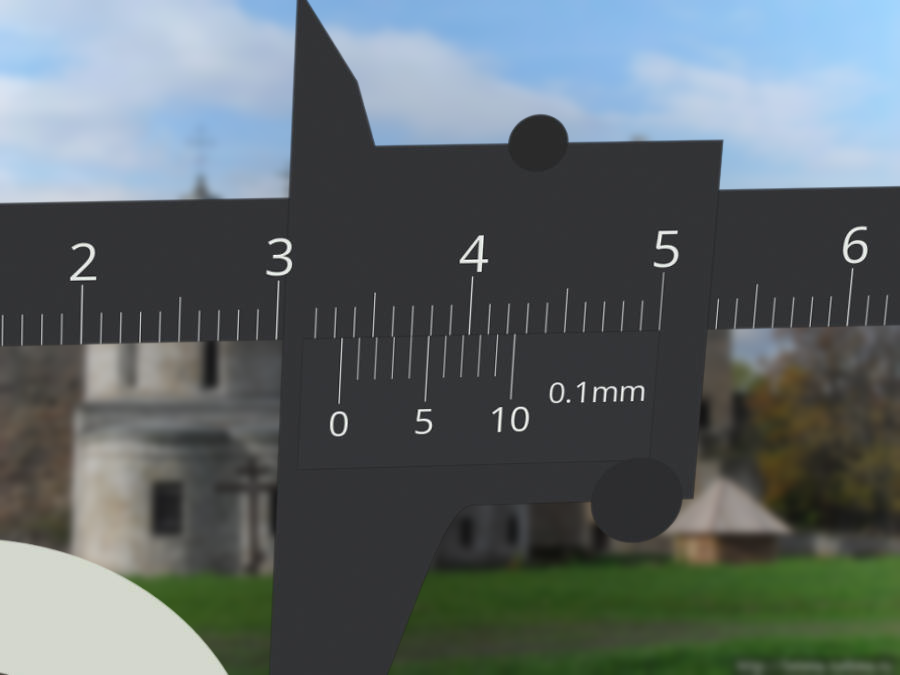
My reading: 33.4 mm
